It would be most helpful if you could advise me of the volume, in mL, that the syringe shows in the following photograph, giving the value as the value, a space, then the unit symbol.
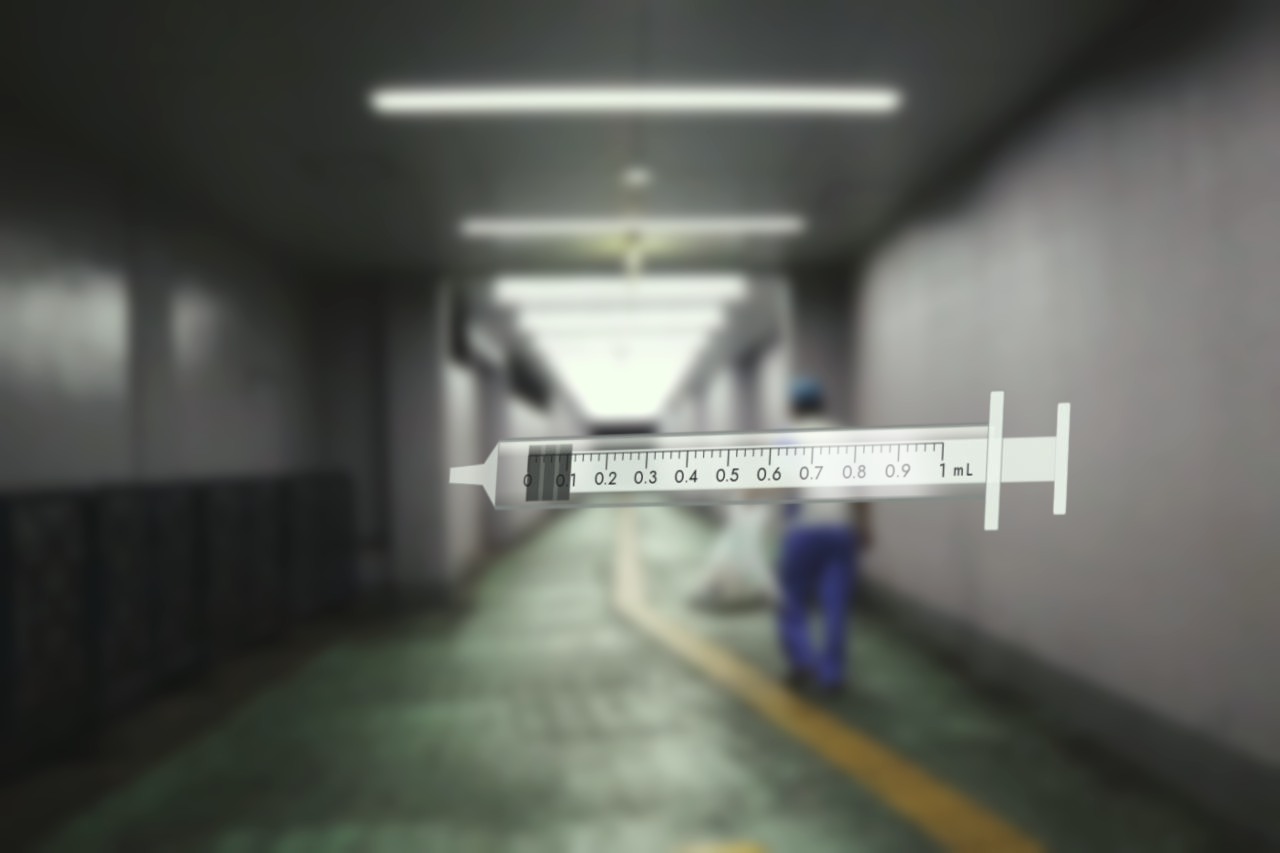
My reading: 0 mL
